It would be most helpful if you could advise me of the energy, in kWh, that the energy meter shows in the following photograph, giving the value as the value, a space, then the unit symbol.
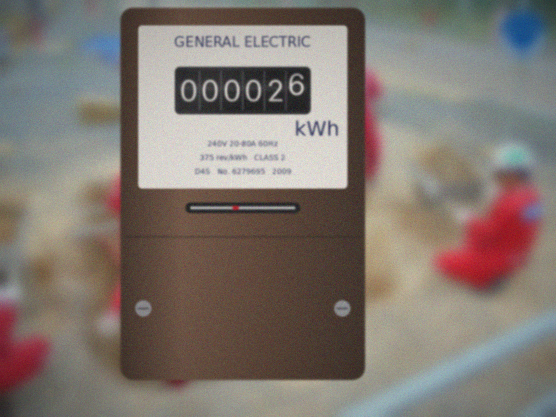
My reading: 26 kWh
